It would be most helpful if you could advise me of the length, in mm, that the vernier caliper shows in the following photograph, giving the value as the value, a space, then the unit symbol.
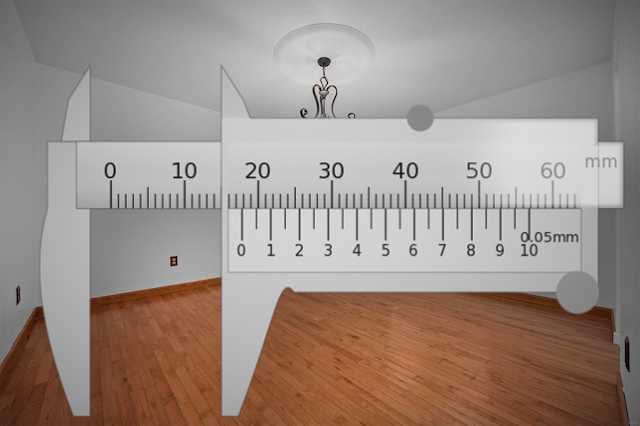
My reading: 17.8 mm
